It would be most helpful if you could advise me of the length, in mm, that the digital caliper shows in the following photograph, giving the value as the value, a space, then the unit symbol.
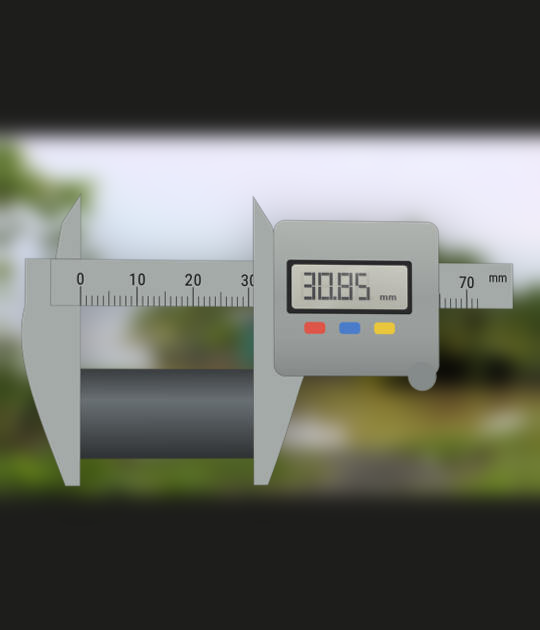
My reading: 30.85 mm
